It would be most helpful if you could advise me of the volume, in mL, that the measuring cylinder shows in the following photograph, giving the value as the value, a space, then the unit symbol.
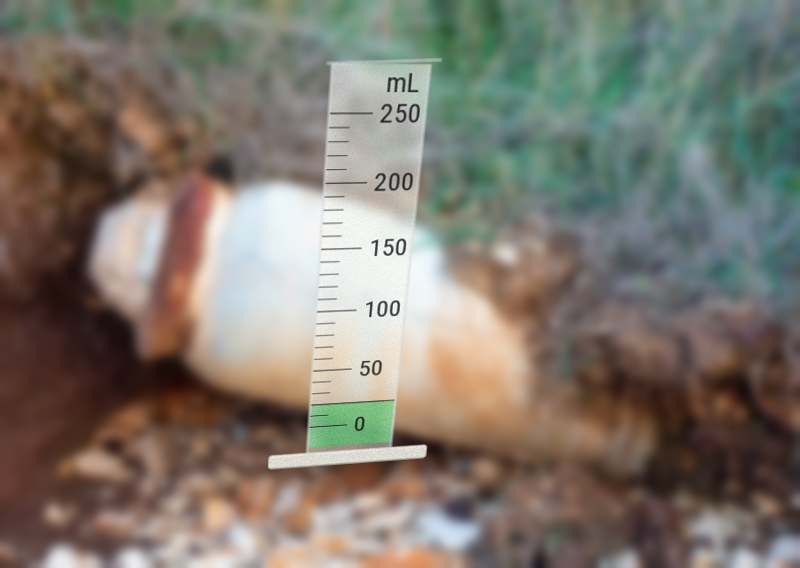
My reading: 20 mL
